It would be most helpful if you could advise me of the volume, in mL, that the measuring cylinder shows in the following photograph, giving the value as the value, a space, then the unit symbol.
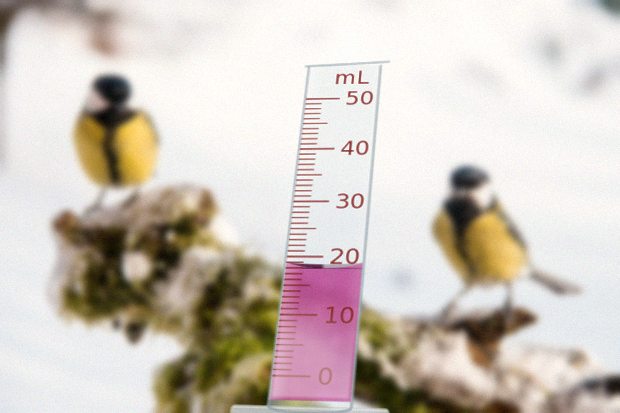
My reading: 18 mL
